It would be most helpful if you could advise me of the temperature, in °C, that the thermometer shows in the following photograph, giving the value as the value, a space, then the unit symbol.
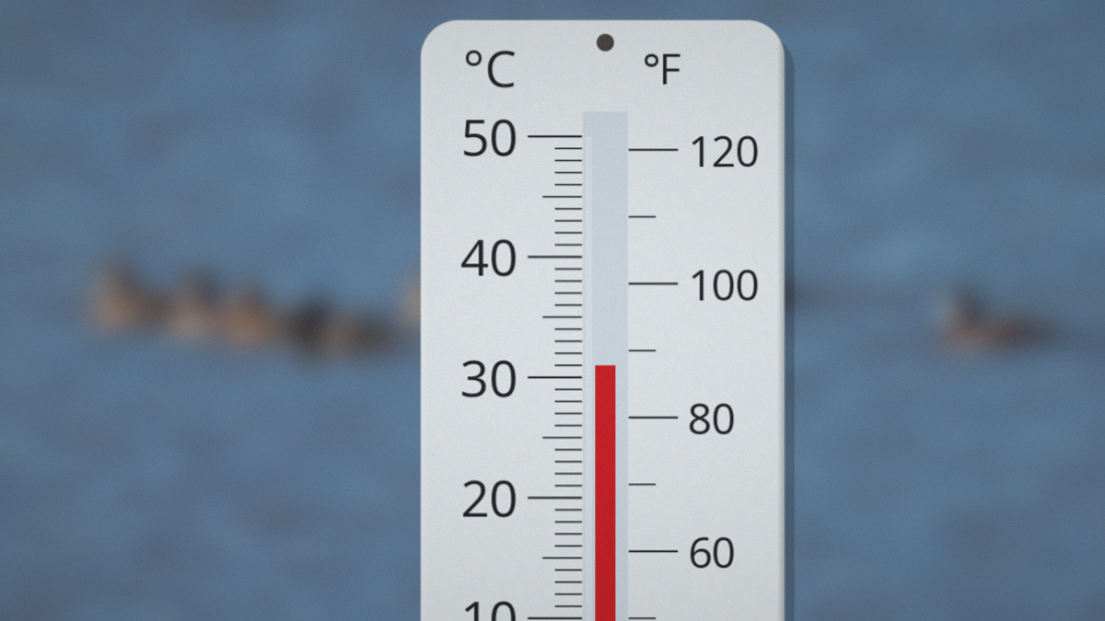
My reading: 31 °C
